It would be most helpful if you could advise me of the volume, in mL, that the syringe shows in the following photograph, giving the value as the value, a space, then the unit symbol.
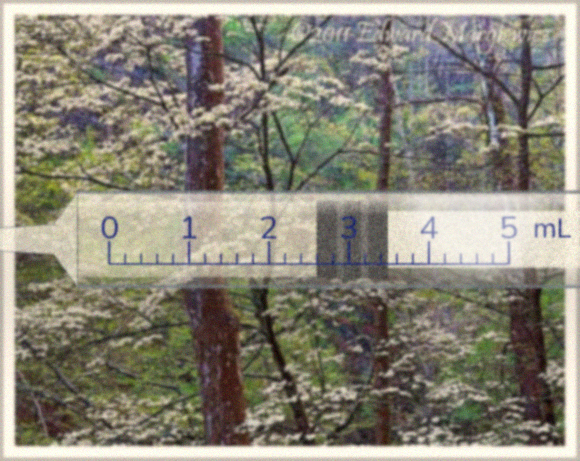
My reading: 2.6 mL
